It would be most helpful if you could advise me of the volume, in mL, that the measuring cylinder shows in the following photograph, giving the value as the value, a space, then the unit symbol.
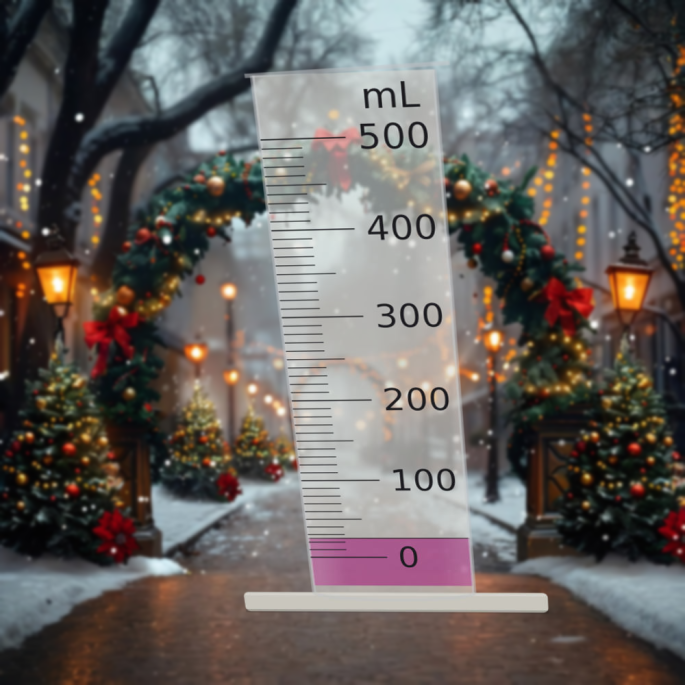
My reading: 25 mL
